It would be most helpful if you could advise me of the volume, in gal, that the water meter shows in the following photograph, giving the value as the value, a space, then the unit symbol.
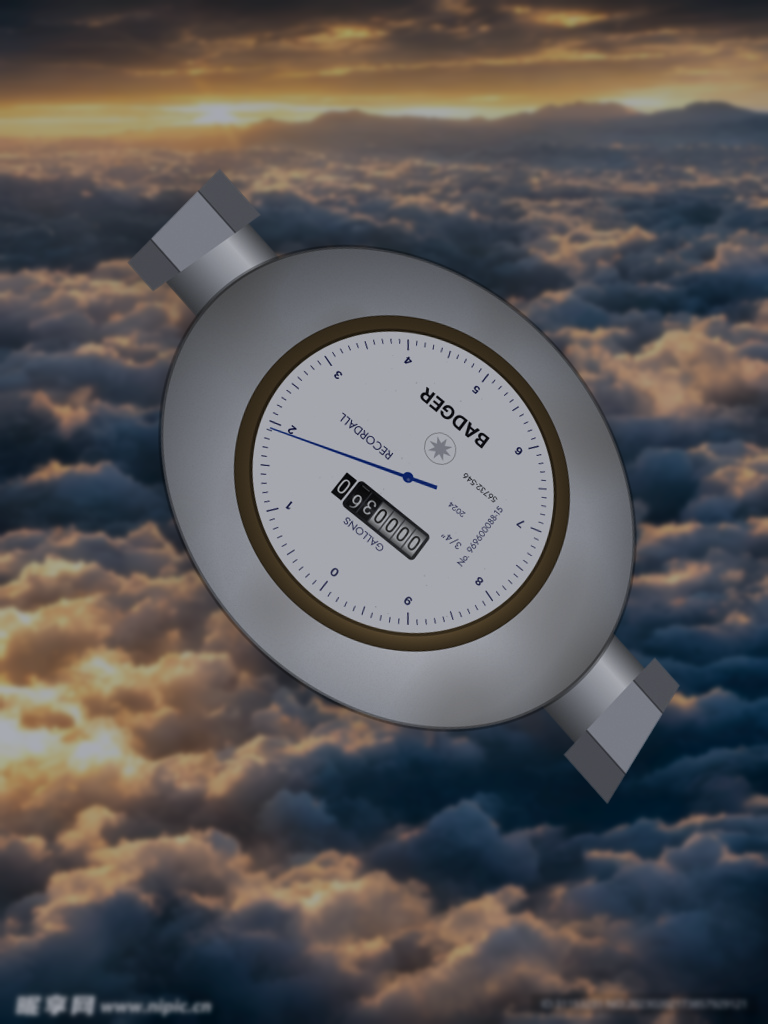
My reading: 361.9 gal
